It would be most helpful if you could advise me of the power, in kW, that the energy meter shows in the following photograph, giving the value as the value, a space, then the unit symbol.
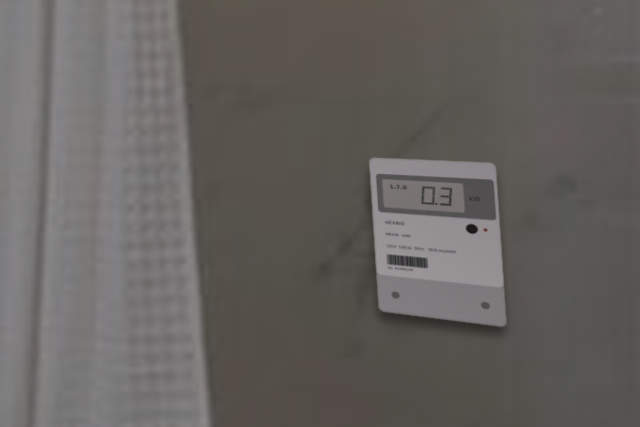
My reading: 0.3 kW
